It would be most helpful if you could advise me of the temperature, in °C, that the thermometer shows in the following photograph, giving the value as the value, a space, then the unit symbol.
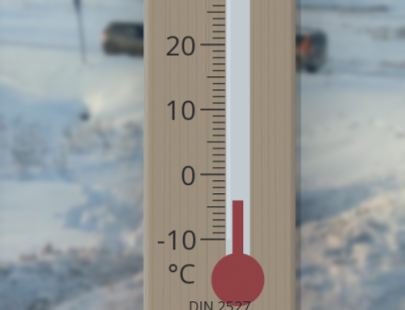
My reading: -4 °C
